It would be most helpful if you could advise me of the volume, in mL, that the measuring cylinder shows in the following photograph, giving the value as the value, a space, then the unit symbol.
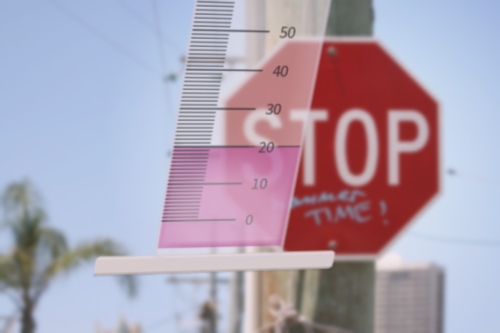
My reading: 20 mL
